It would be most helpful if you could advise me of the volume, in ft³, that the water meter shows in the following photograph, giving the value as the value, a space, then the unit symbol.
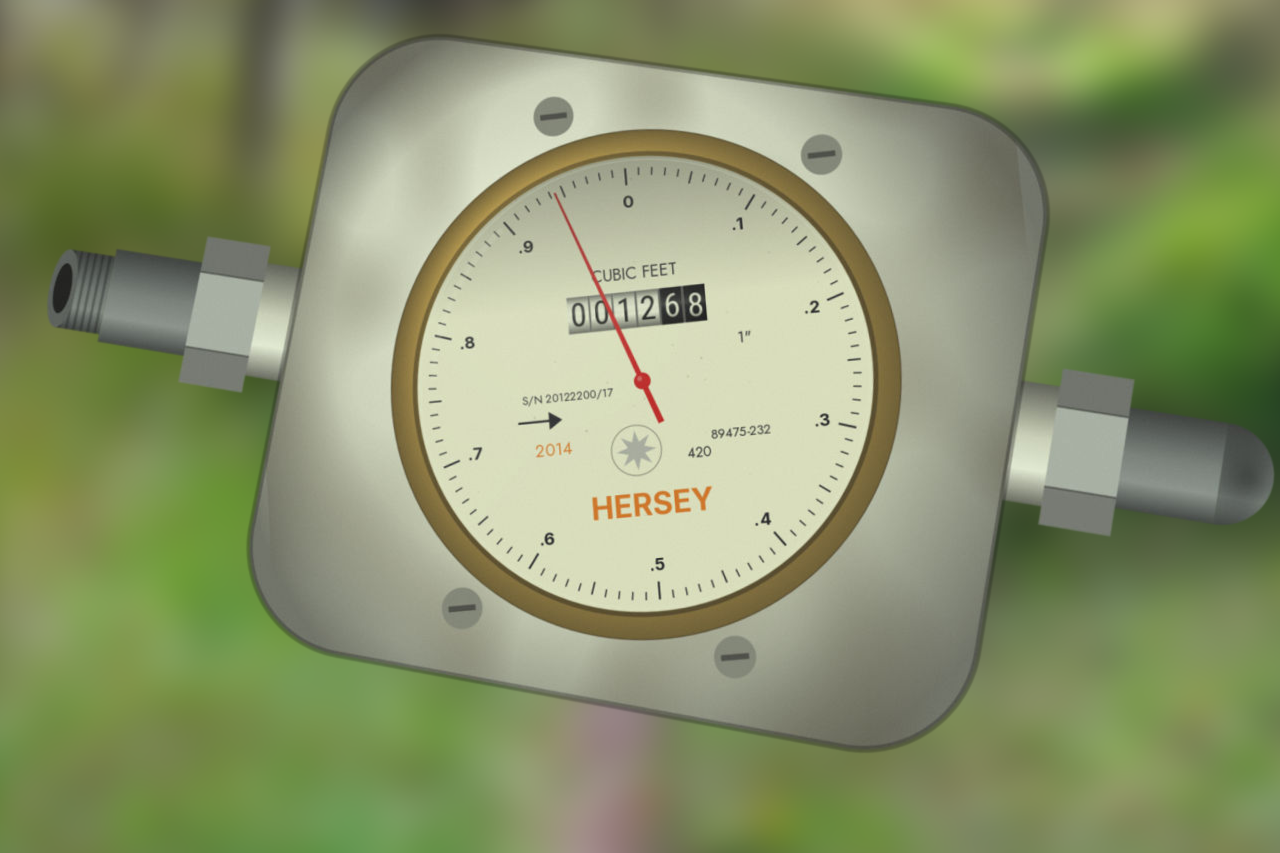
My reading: 1267.94 ft³
